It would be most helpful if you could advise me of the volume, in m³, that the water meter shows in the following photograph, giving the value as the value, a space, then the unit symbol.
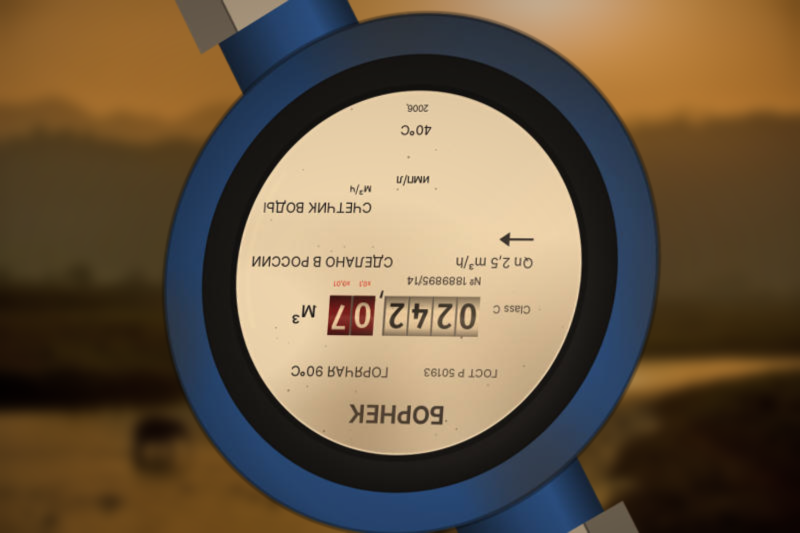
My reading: 242.07 m³
